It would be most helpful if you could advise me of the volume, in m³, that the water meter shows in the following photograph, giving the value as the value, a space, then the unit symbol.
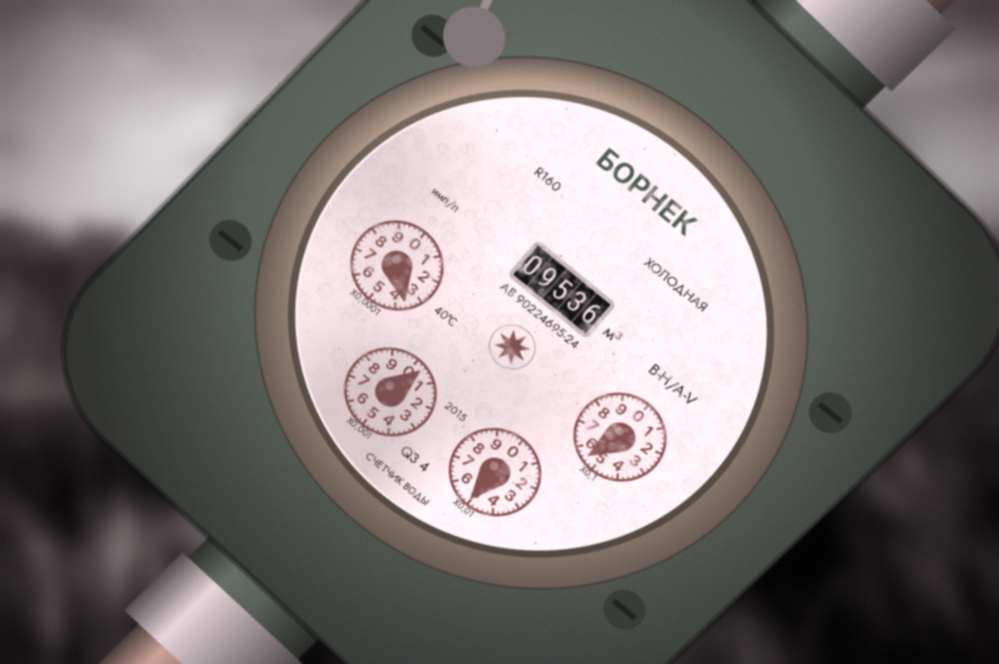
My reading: 9536.5503 m³
